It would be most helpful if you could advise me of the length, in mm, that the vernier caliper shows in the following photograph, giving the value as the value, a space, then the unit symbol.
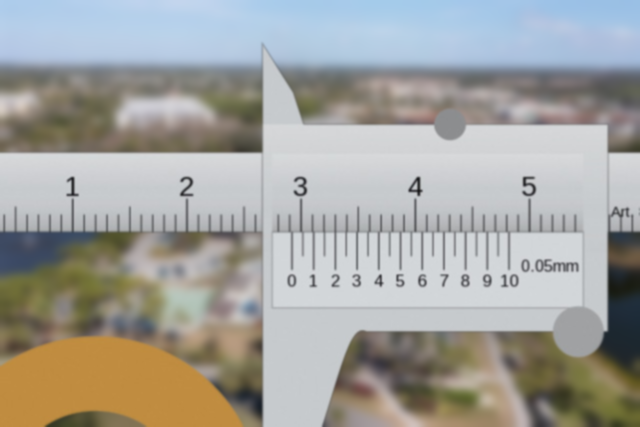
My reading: 29.2 mm
